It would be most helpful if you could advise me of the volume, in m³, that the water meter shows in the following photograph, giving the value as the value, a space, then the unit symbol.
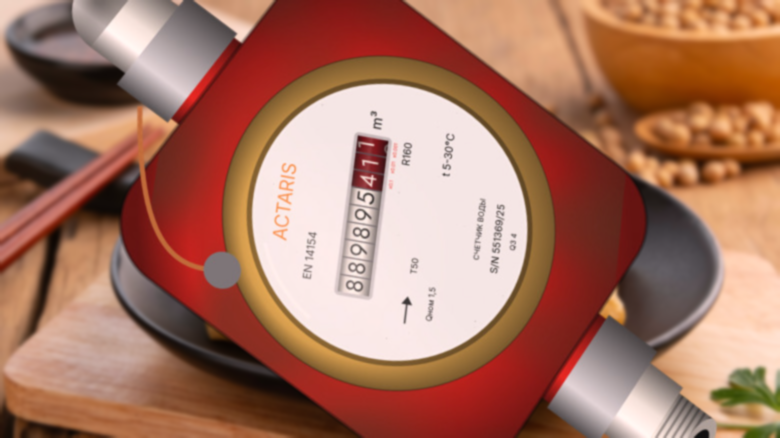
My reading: 889895.411 m³
